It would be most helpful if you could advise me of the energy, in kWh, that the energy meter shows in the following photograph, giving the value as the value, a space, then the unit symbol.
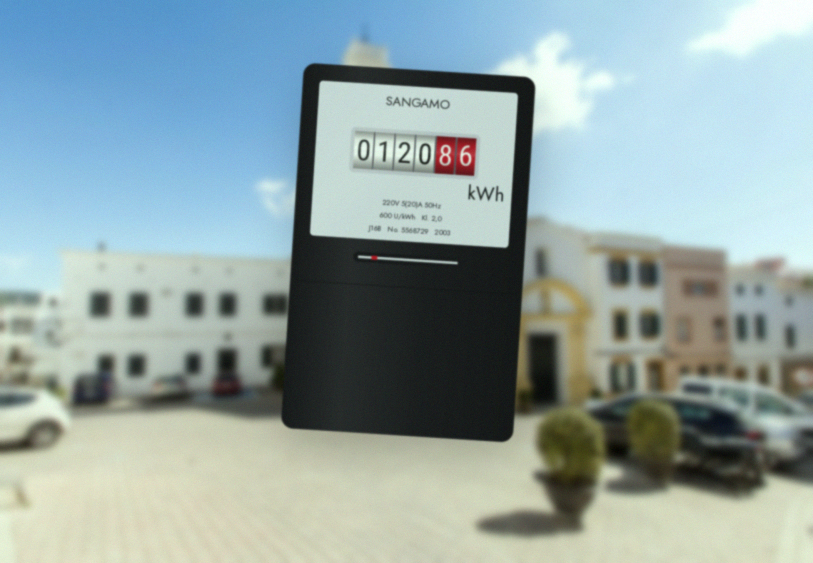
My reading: 120.86 kWh
